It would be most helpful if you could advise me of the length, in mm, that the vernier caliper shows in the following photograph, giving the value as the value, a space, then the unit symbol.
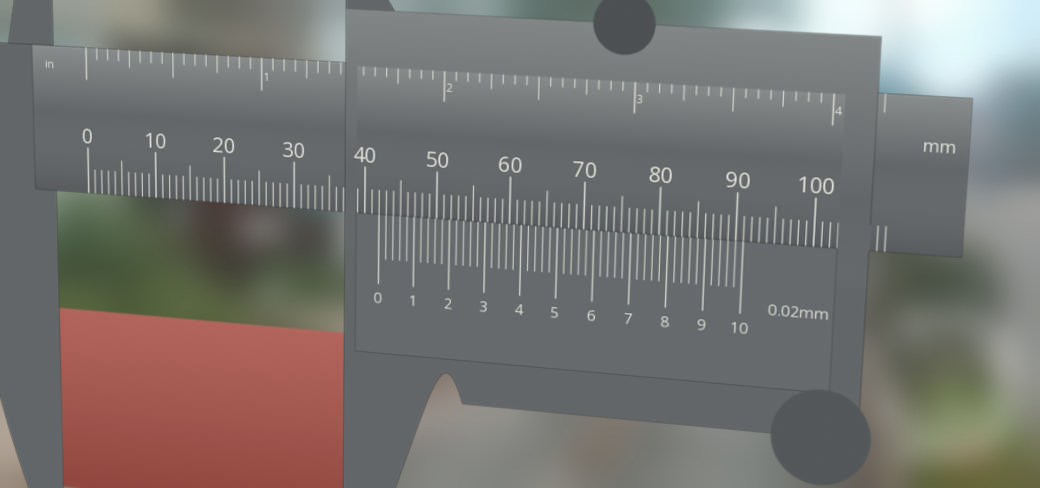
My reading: 42.0 mm
